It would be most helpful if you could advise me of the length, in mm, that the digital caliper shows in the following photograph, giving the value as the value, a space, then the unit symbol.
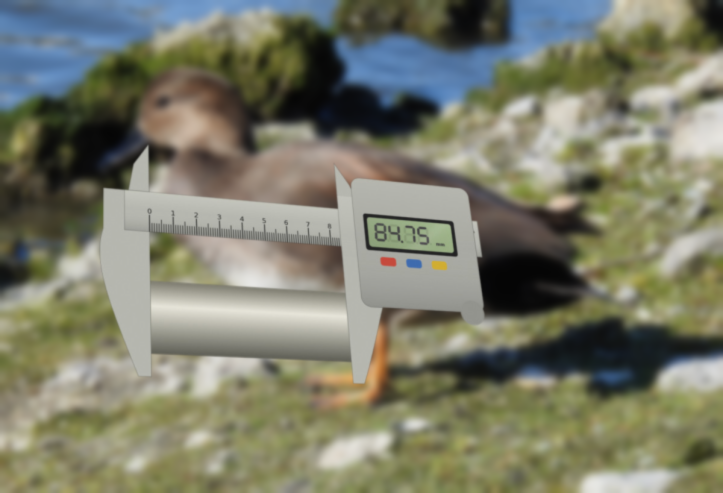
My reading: 84.75 mm
